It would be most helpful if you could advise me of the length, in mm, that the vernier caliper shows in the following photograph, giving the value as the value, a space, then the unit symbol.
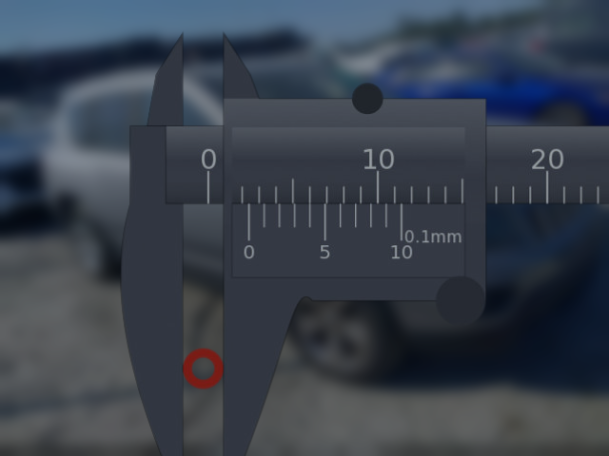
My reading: 2.4 mm
